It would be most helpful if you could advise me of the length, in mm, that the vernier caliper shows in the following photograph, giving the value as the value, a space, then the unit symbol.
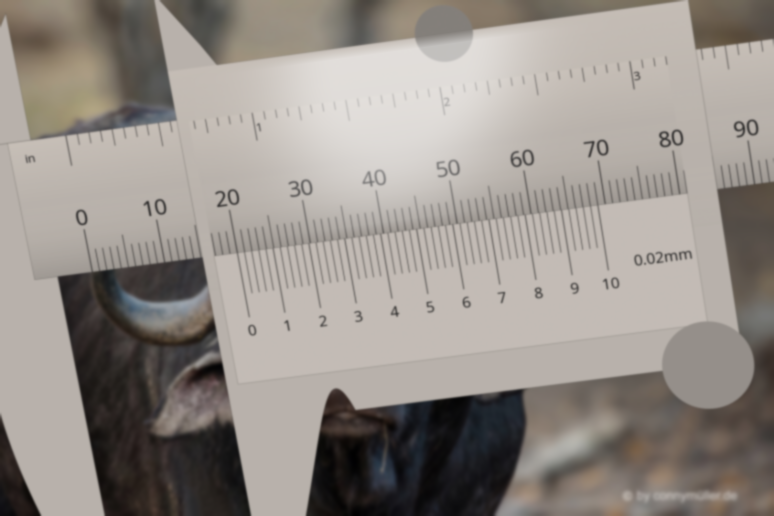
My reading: 20.0 mm
